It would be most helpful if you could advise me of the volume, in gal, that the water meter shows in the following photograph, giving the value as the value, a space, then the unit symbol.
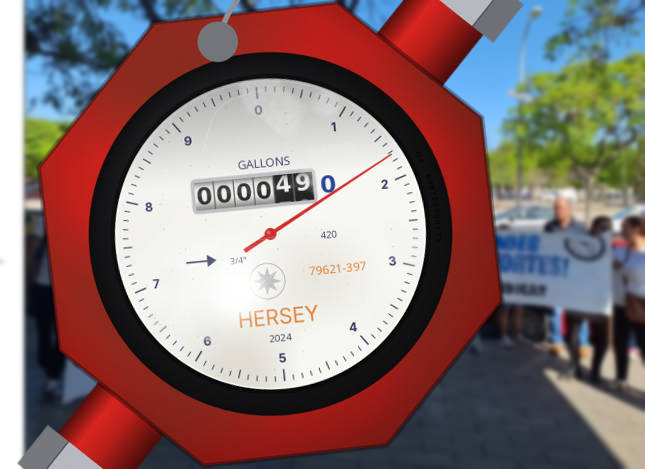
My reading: 491.7 gal
